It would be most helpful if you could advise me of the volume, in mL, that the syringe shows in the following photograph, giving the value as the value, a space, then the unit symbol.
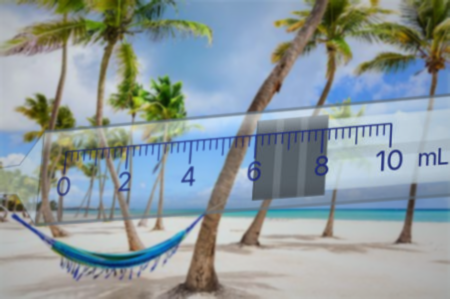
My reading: 6 mL
